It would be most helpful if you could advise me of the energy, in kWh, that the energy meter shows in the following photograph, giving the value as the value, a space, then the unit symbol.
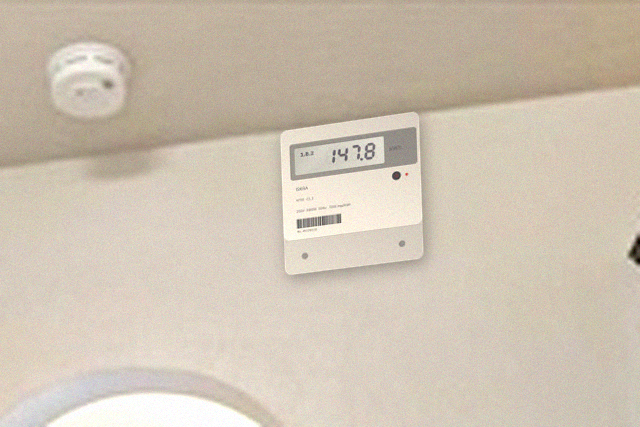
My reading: 147.8 kWh
